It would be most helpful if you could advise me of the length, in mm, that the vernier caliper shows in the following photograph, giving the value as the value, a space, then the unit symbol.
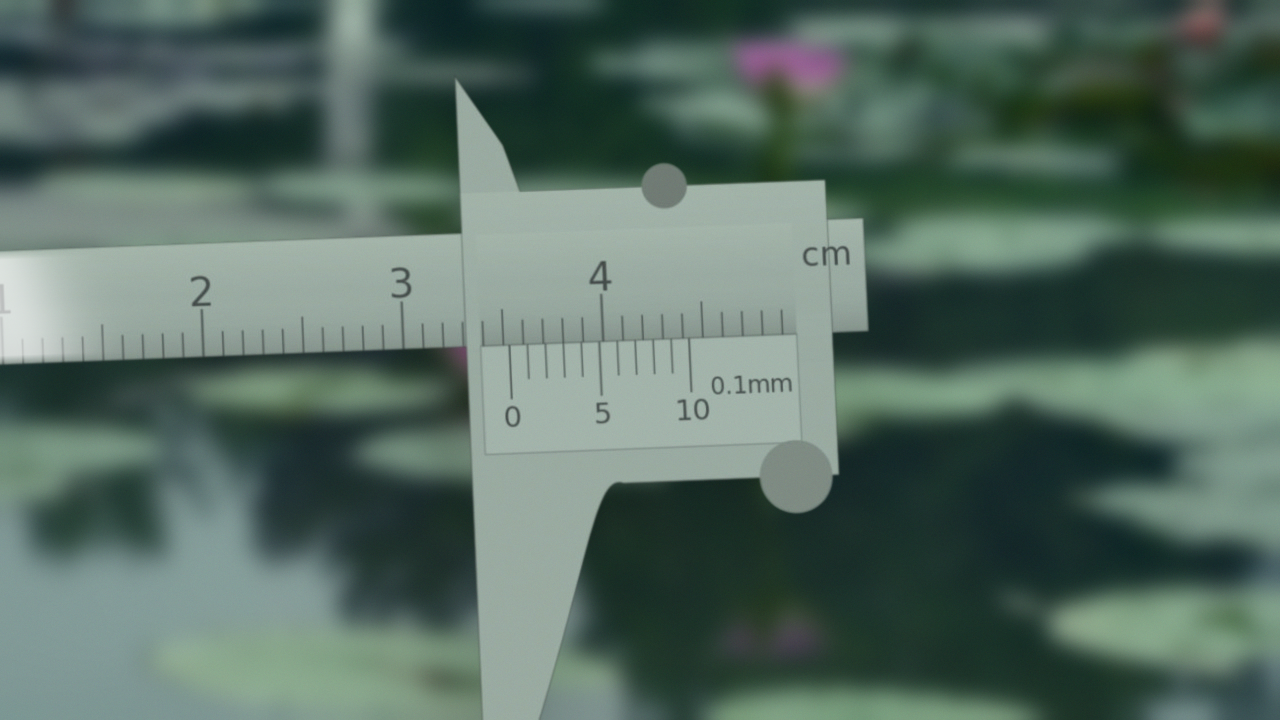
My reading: 35.3 mm
